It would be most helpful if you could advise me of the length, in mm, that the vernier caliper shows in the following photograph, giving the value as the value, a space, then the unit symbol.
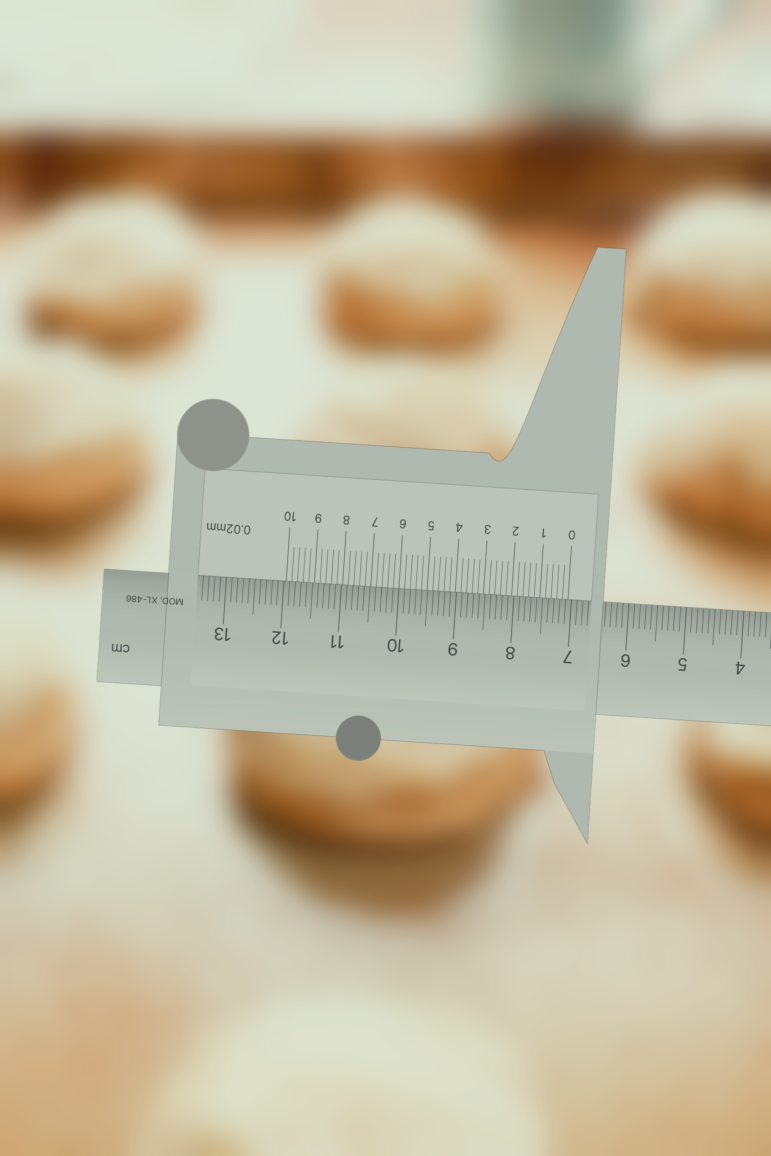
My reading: 70.6 mm
